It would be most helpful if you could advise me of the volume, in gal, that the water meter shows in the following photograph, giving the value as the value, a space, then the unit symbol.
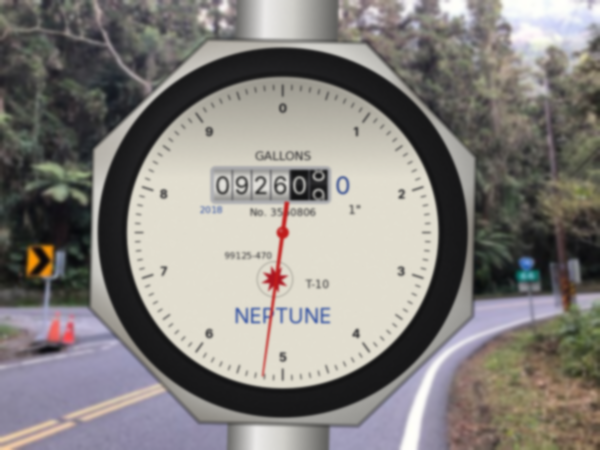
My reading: 926085.2 gal
